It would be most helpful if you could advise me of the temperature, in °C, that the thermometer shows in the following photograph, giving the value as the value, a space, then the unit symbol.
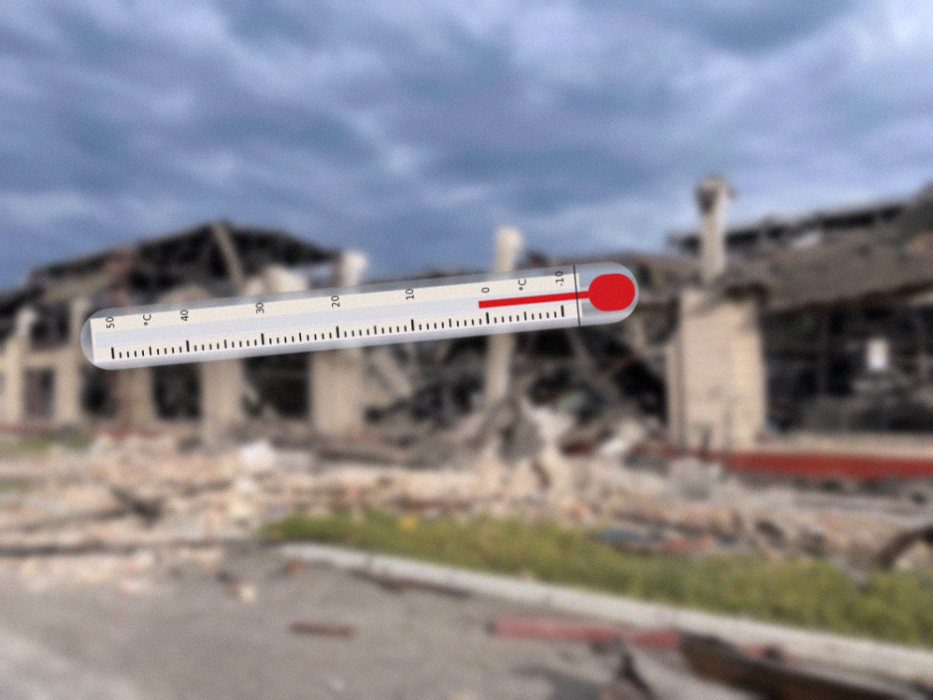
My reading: 1 °C
